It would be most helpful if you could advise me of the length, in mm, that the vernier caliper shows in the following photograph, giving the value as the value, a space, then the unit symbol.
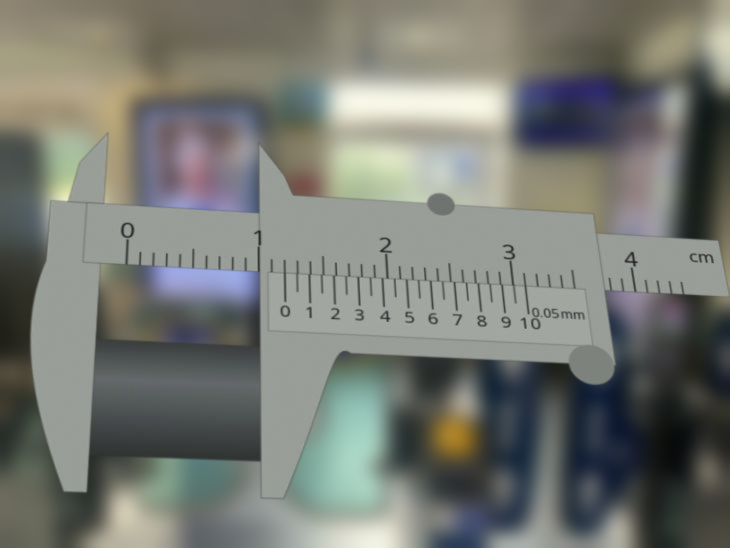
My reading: 12.0 mm
